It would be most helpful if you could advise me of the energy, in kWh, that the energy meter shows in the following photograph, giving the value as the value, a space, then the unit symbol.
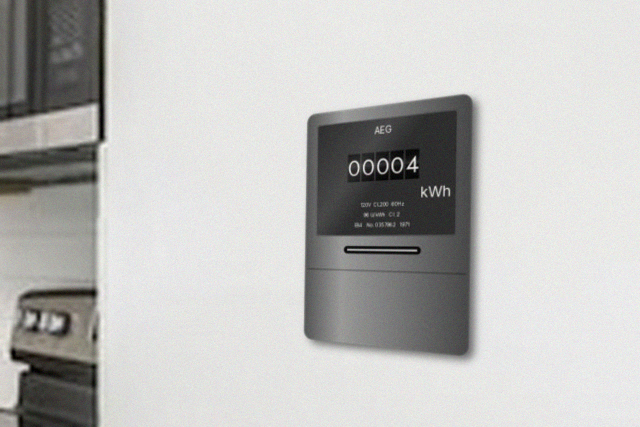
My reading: 4 kWh
